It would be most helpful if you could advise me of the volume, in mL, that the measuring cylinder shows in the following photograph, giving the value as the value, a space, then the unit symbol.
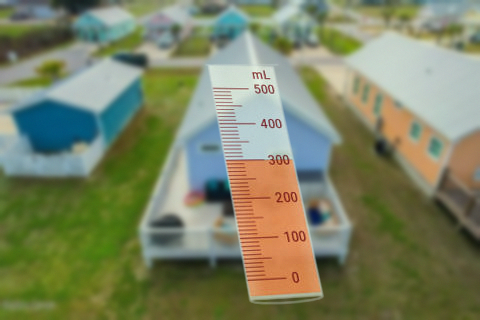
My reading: 300 mL
